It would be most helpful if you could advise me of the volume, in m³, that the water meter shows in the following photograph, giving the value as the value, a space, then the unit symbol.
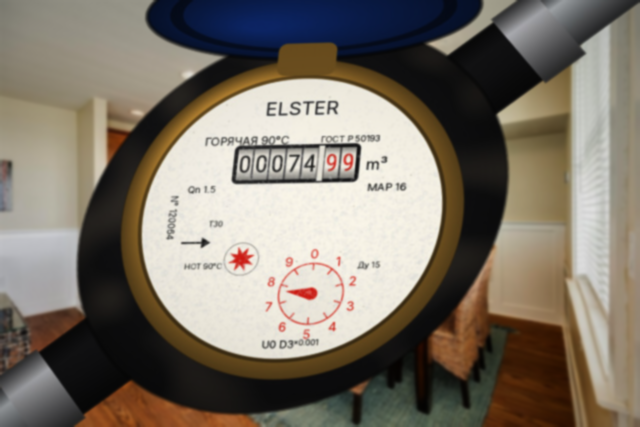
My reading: 74.997 m³
